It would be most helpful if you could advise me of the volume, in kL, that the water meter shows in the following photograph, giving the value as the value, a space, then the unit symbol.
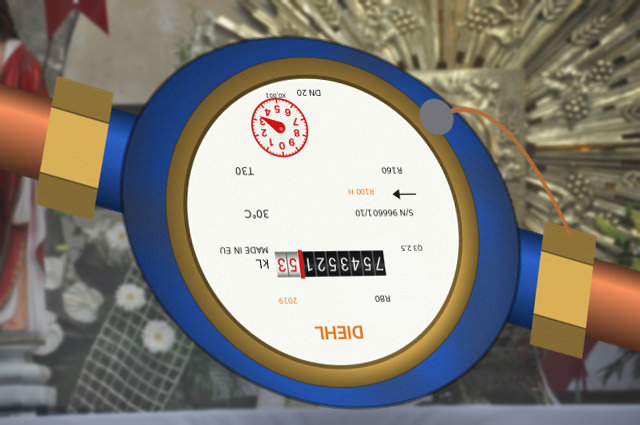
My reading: 7543521.533 kL
